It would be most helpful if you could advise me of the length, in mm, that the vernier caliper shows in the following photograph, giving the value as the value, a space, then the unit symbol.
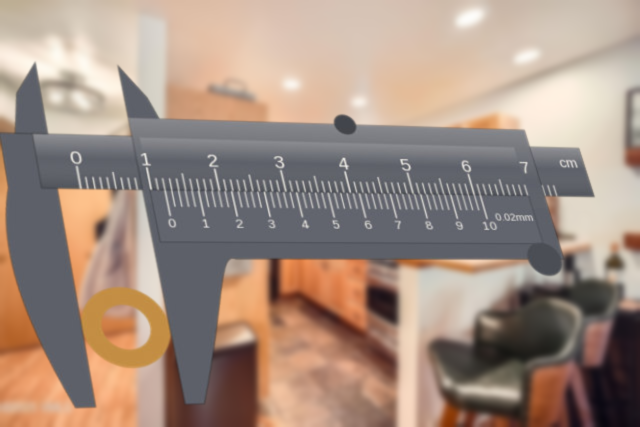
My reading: 12.0 mm
